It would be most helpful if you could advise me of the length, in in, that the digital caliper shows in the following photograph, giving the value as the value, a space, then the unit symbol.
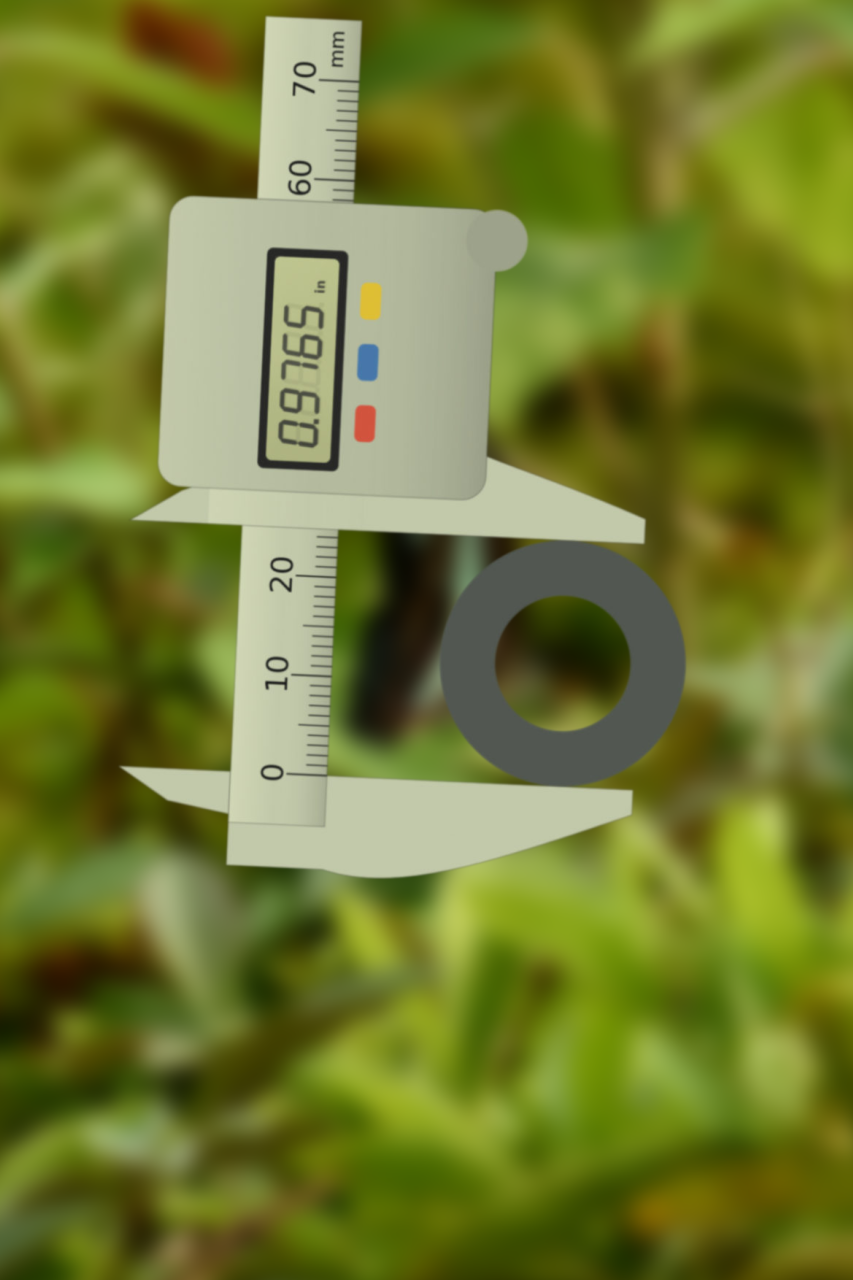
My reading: 0.9765 in
